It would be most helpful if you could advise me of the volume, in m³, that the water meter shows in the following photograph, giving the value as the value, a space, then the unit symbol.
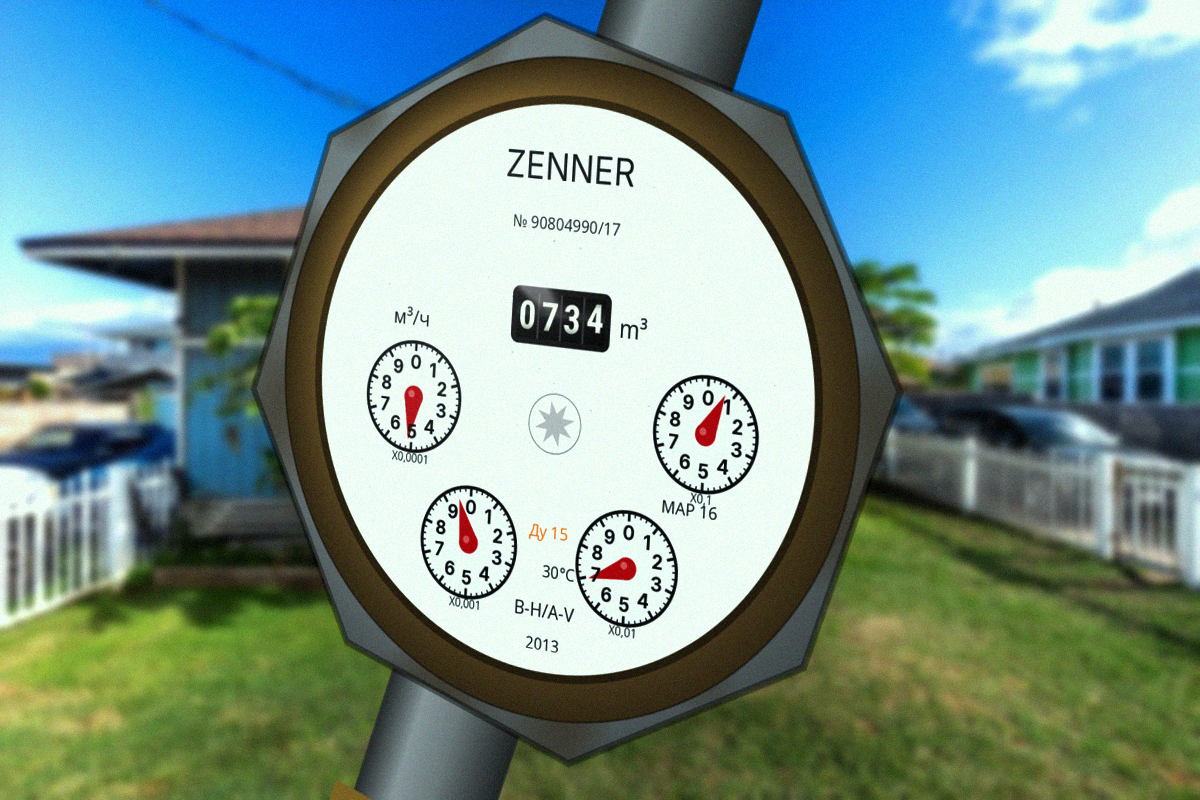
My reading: 734.0695 m³
